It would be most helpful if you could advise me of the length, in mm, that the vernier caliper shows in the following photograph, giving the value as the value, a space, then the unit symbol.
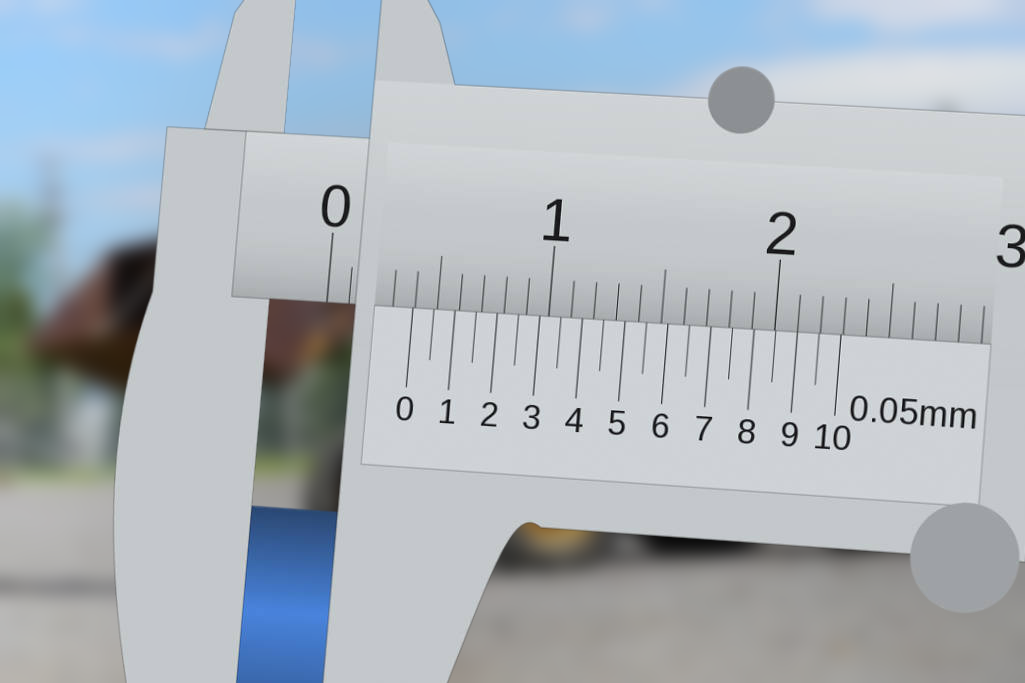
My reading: 3.90 mm
